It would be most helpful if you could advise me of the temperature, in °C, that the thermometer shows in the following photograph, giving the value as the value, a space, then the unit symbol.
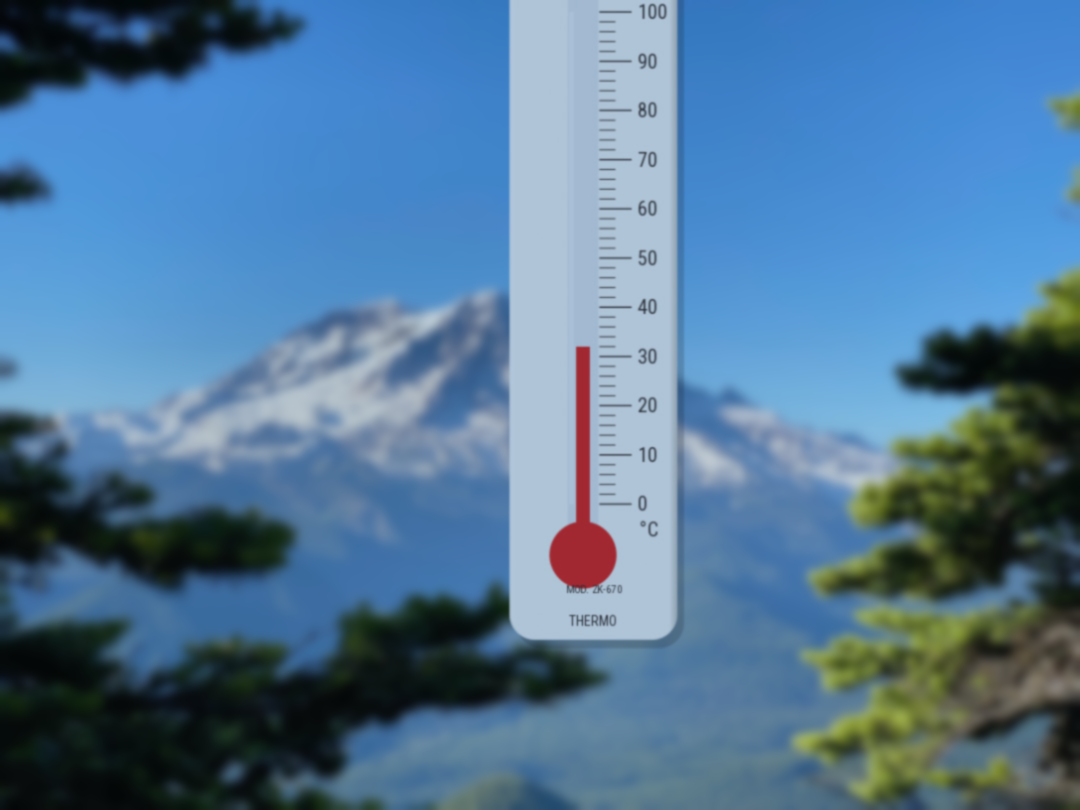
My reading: 32 °C
